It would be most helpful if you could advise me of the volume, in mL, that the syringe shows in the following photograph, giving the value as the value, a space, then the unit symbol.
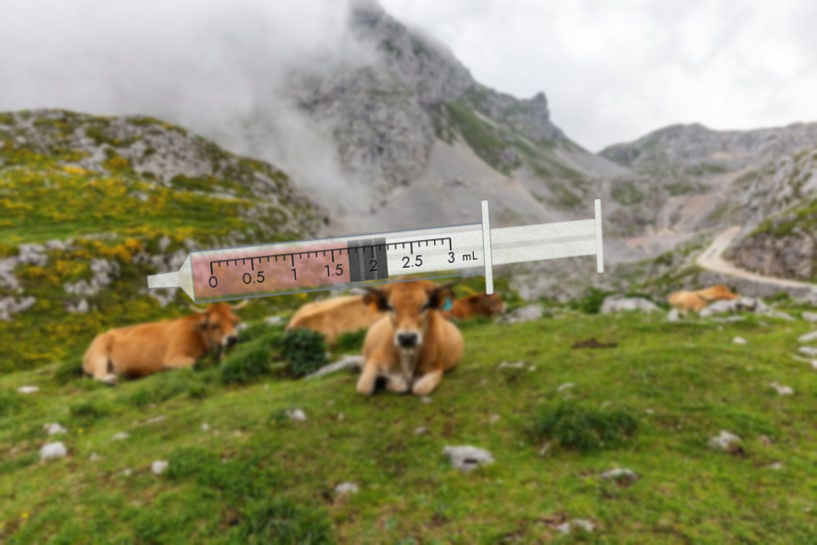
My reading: 1.7 mL
